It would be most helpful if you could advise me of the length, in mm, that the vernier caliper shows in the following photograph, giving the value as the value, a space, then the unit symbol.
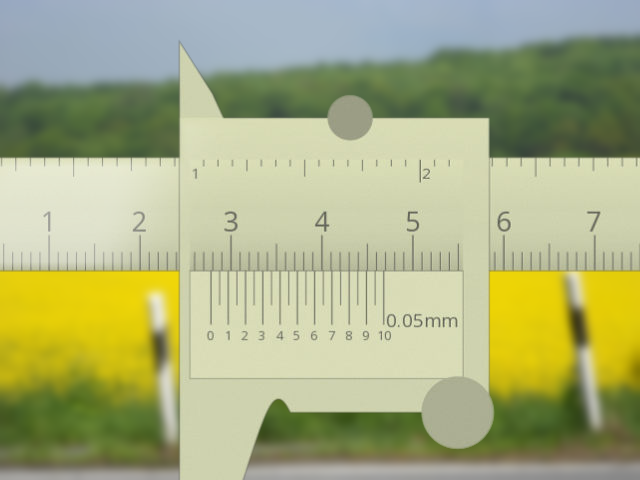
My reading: 27.8 mm
